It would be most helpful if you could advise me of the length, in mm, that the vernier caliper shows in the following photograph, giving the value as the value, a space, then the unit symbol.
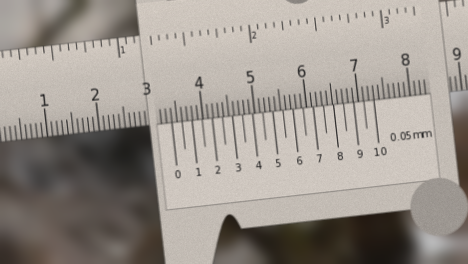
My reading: 34.0 mm
